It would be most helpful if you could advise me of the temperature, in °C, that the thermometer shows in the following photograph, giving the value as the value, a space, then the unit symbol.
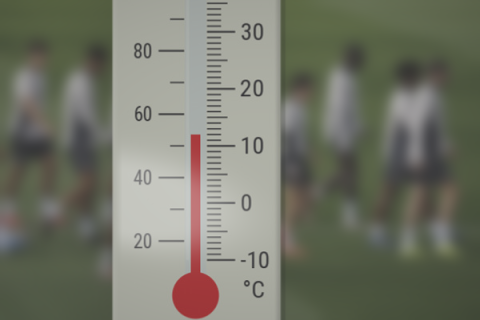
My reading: 12 °C
